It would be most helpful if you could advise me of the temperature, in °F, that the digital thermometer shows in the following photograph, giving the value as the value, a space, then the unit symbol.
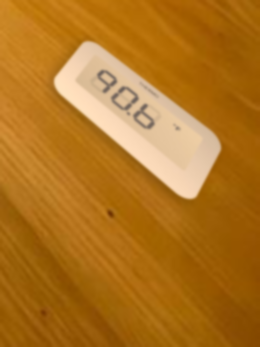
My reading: 90.6 °F
